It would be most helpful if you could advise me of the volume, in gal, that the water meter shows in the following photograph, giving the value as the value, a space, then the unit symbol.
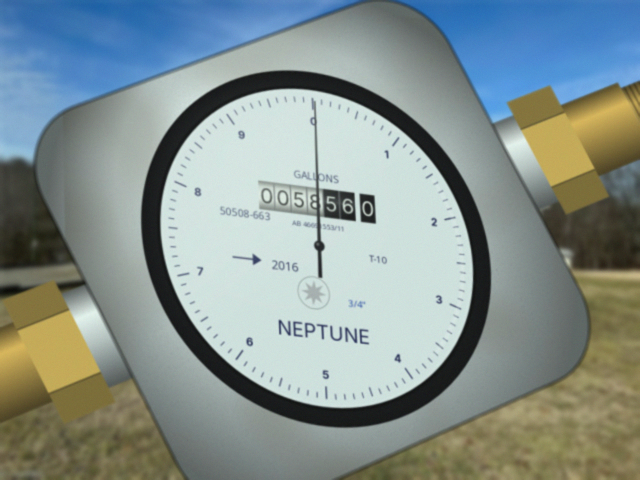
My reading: 58560.0 gal
